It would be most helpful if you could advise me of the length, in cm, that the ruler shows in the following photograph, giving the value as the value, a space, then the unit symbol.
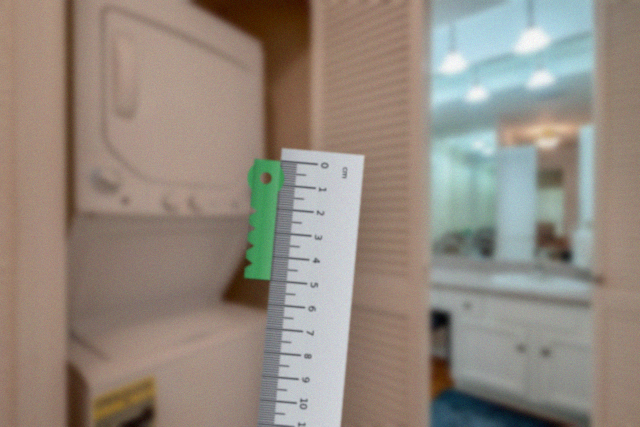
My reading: 5 cm
